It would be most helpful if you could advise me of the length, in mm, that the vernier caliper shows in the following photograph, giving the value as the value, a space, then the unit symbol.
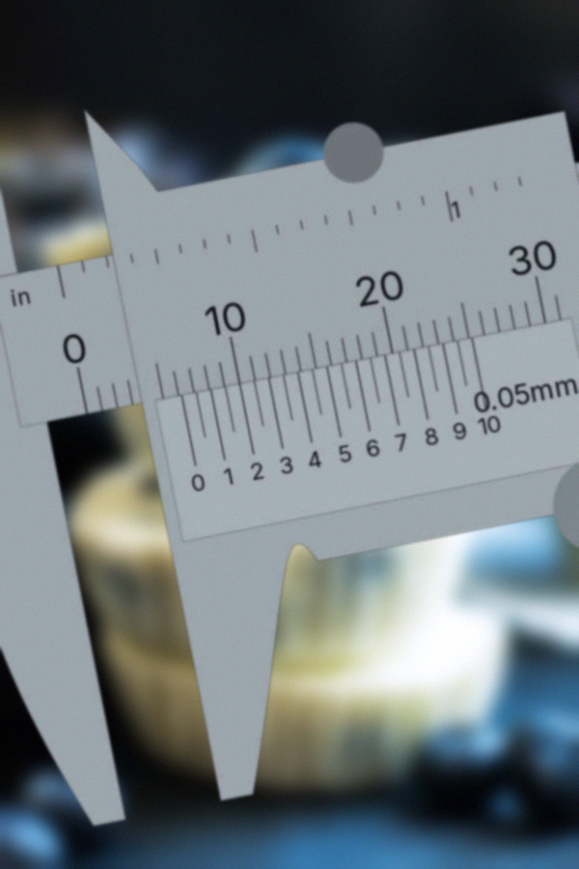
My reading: 6.2 mm
